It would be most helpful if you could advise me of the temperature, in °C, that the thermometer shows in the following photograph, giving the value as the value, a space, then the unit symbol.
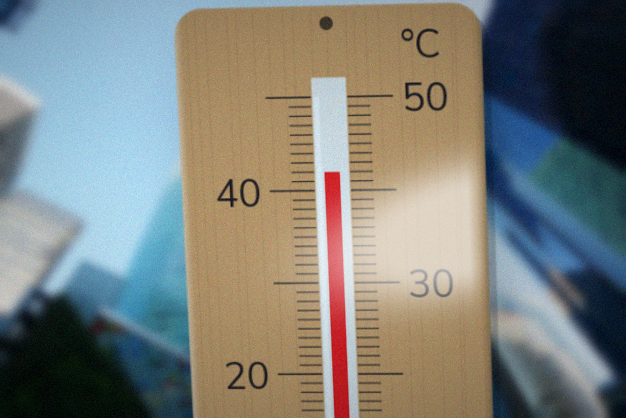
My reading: 42 °C
